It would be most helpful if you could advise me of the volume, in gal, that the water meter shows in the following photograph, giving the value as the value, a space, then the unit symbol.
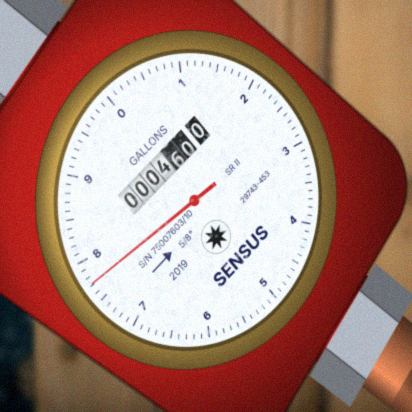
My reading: 4597.7 gal
